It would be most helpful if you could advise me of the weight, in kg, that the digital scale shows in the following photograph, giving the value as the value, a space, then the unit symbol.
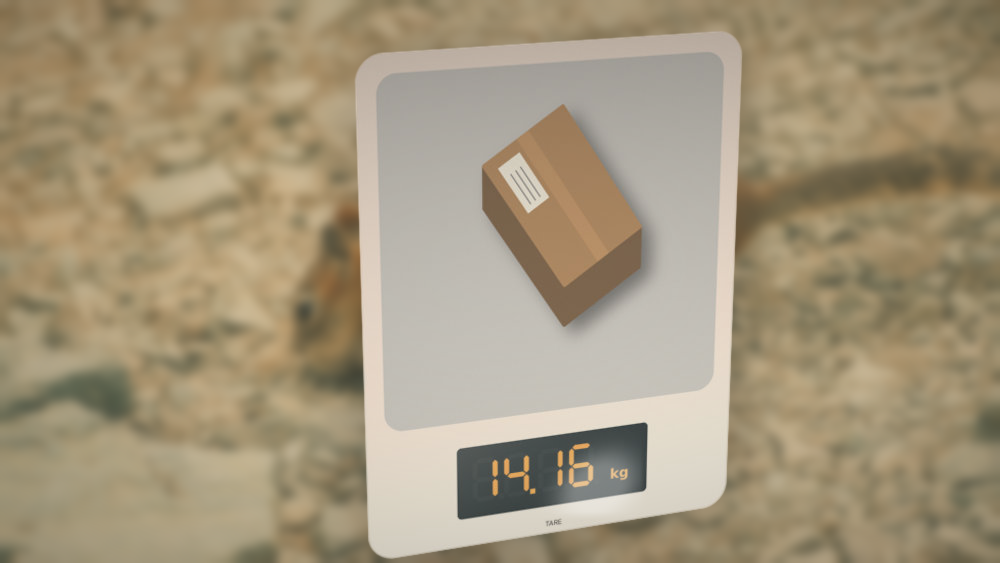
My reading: 14.16 kg
